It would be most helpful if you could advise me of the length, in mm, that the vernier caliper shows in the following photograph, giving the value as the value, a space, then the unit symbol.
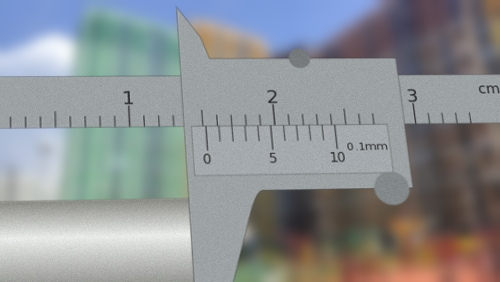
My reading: 15.2 mm
